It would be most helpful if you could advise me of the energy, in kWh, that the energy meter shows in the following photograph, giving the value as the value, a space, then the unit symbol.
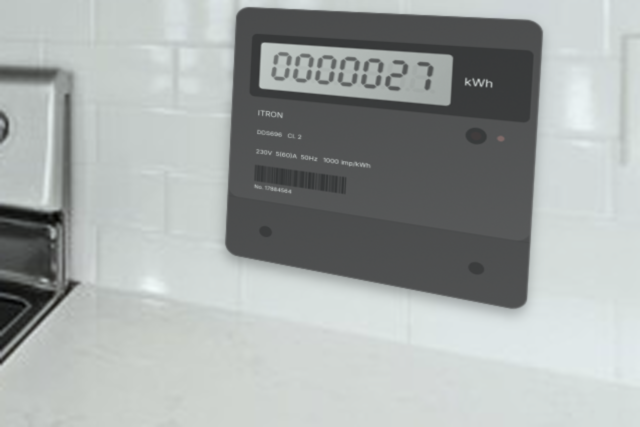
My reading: 27 kWh
